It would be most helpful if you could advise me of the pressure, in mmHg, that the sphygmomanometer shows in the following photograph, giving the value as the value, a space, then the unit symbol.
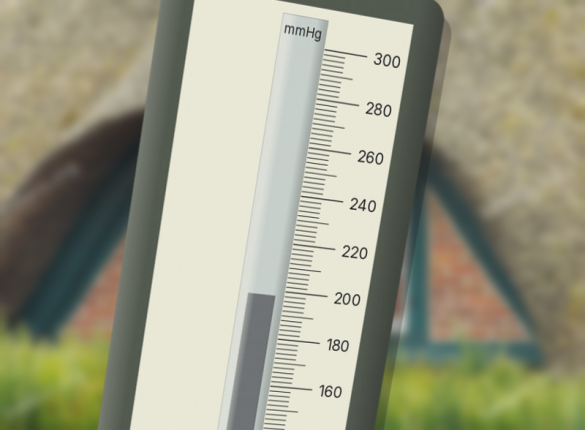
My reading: 198 mmHg
